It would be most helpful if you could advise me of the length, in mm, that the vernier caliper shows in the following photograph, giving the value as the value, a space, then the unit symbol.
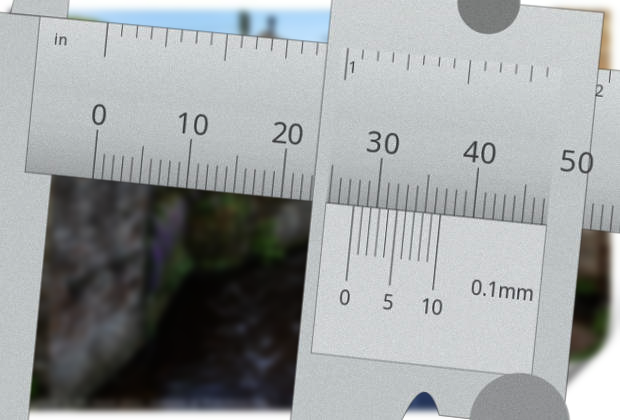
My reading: 27.6 mm
